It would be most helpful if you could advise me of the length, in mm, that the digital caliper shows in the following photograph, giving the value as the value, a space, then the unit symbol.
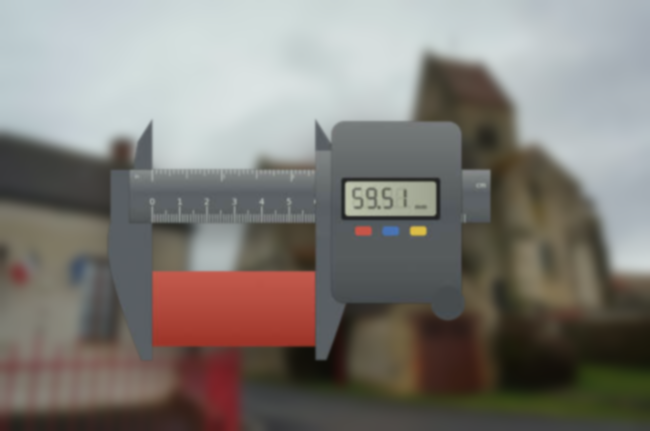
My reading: 59.51 mm
